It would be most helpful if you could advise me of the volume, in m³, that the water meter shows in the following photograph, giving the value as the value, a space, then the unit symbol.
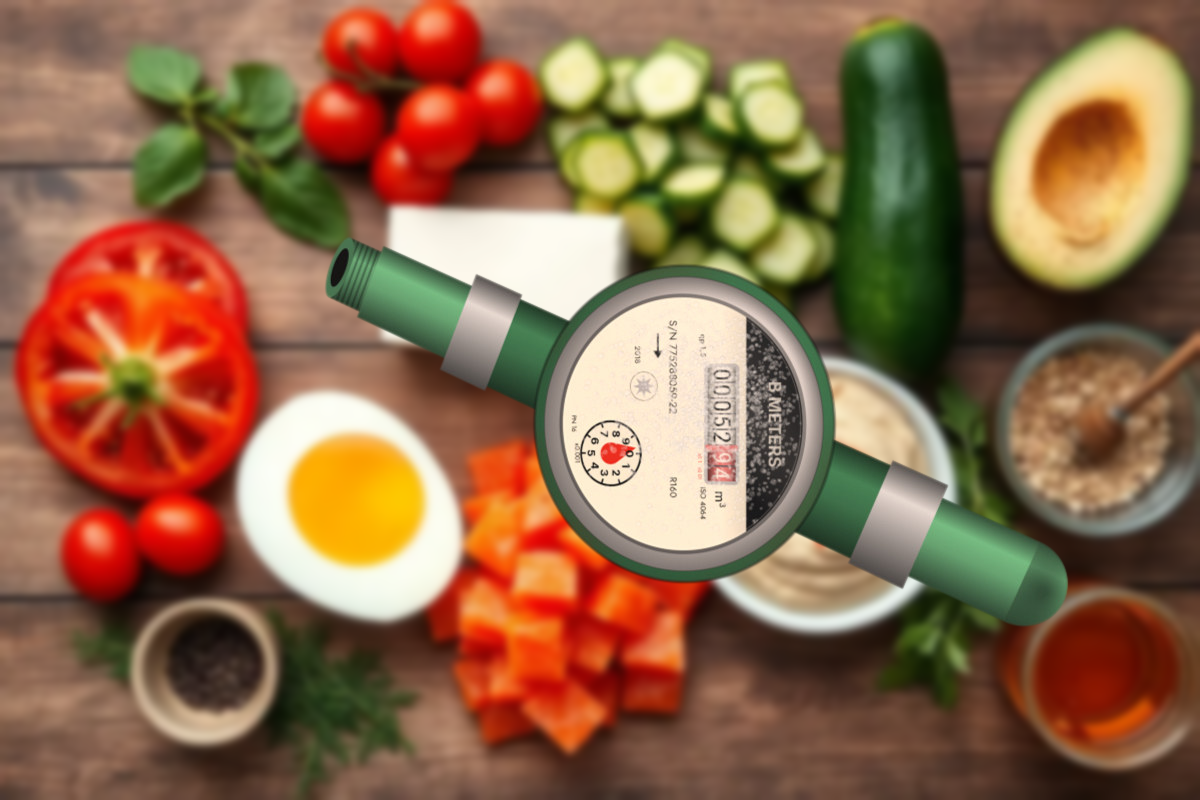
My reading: 52.939 m³
